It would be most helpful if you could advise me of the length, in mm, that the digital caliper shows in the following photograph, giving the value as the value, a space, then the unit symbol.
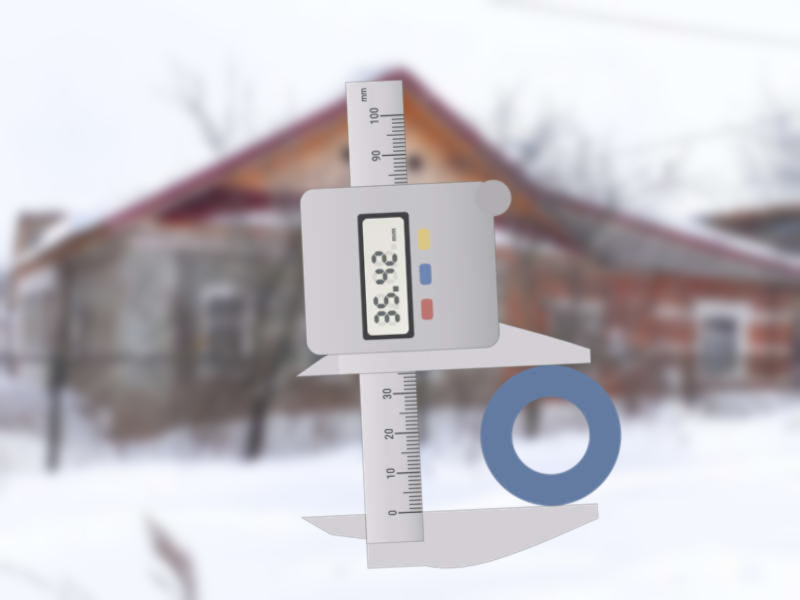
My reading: 35.42 mm
